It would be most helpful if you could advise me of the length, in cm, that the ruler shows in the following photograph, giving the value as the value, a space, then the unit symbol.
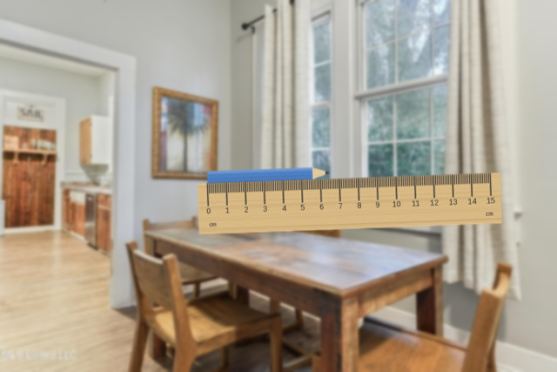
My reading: 6.5 cm
